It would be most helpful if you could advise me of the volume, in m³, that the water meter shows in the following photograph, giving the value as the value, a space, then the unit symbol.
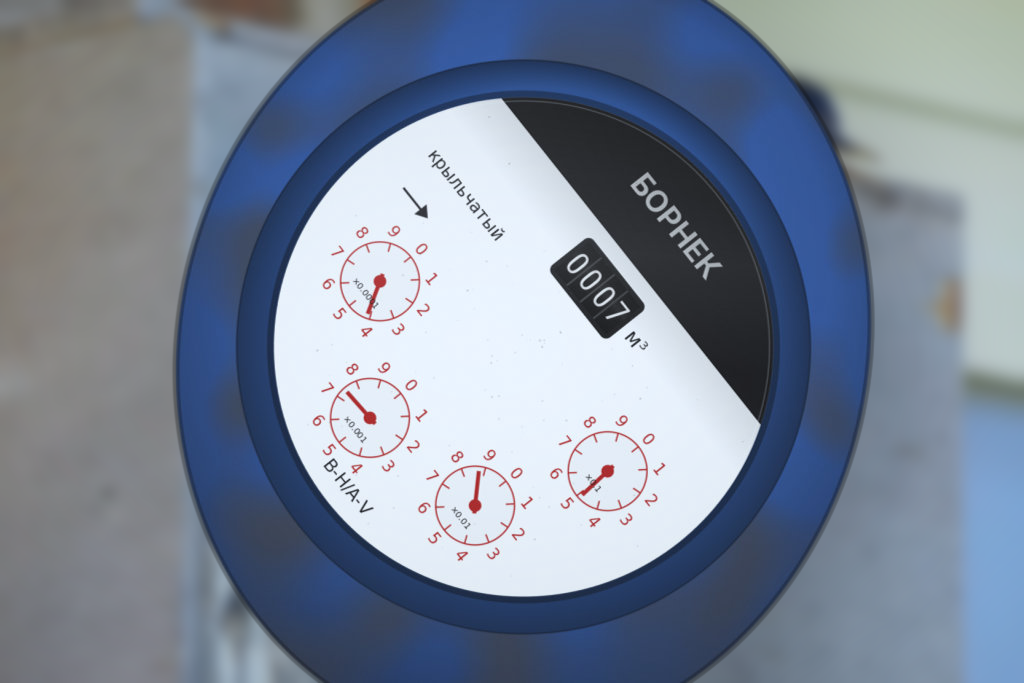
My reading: 7.4874 m³
